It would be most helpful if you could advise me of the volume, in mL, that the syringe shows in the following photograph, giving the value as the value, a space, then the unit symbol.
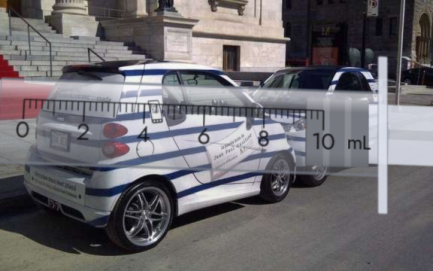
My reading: 9.4 mL
